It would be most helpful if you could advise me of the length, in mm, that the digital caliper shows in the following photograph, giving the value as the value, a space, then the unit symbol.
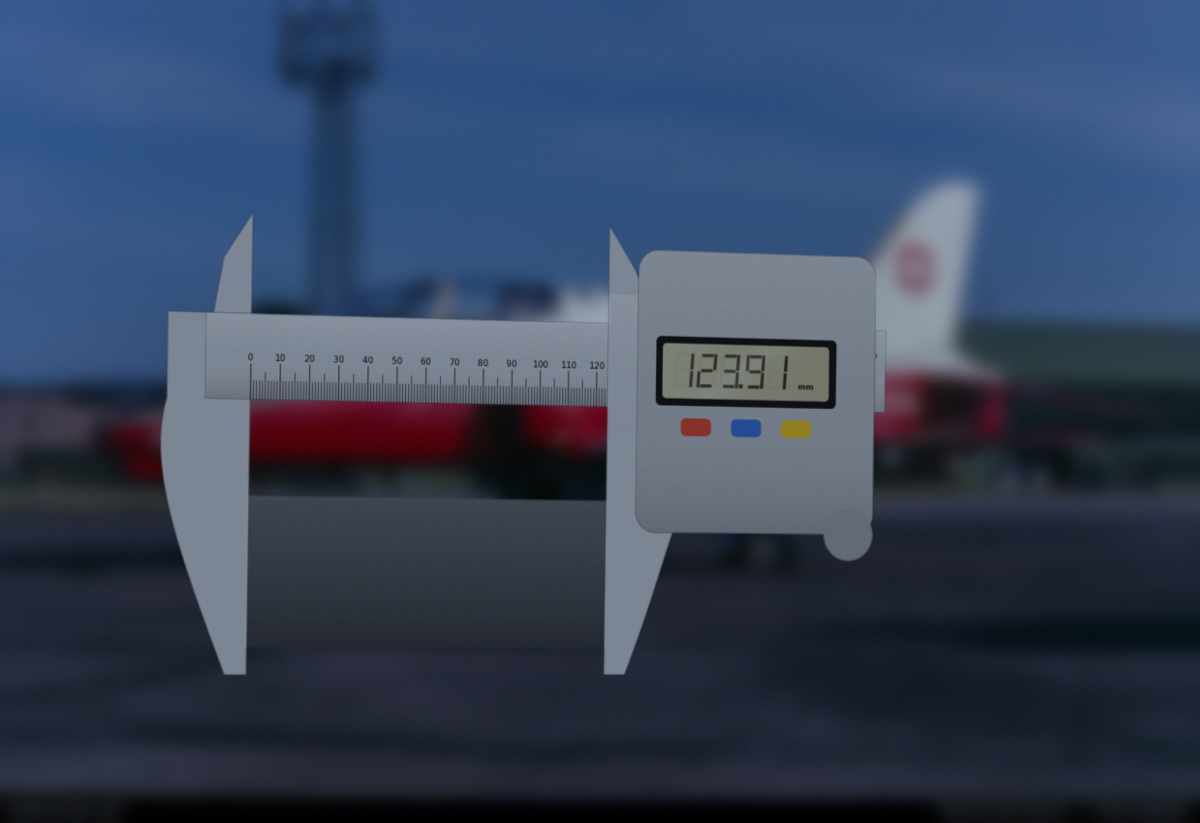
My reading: 123.91 mm
